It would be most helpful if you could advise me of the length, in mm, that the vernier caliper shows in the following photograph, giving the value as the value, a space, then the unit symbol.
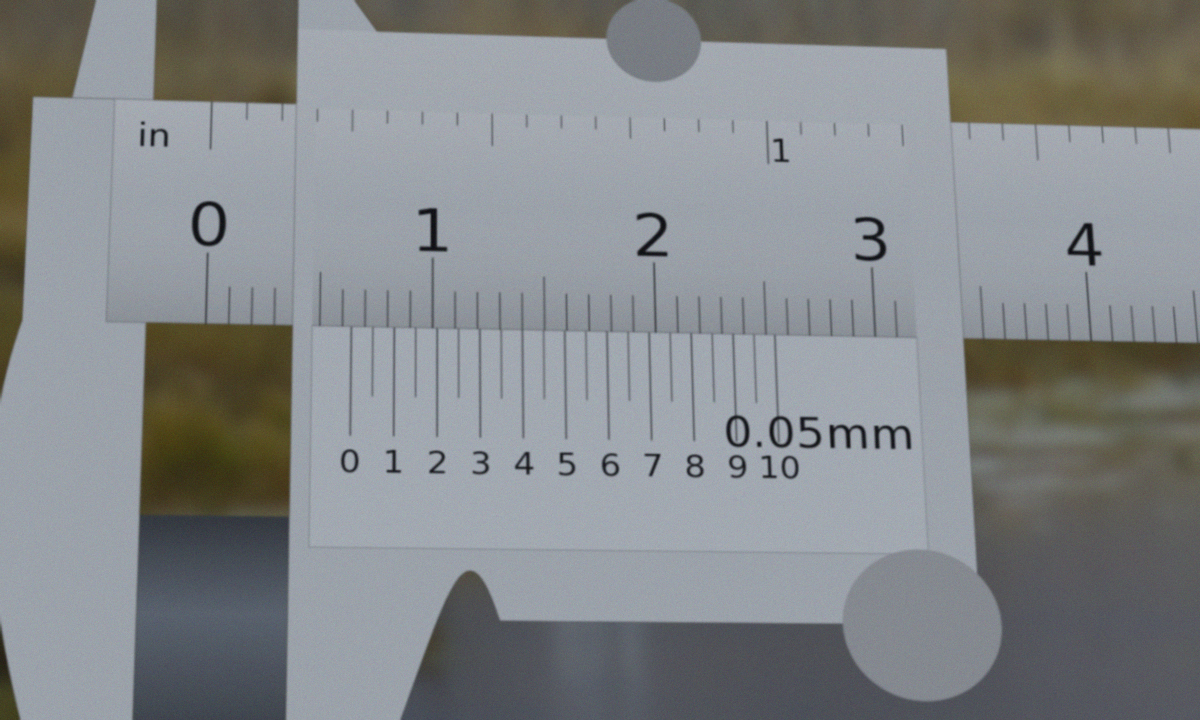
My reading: 6.4 mm
